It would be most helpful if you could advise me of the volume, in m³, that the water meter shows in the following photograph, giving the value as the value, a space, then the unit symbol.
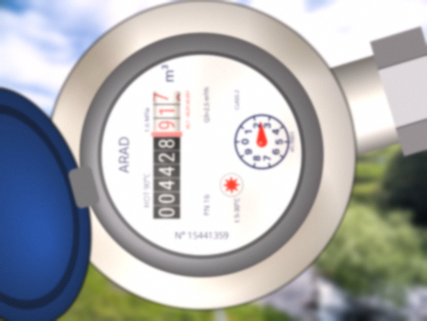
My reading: 4428.9172 m³
